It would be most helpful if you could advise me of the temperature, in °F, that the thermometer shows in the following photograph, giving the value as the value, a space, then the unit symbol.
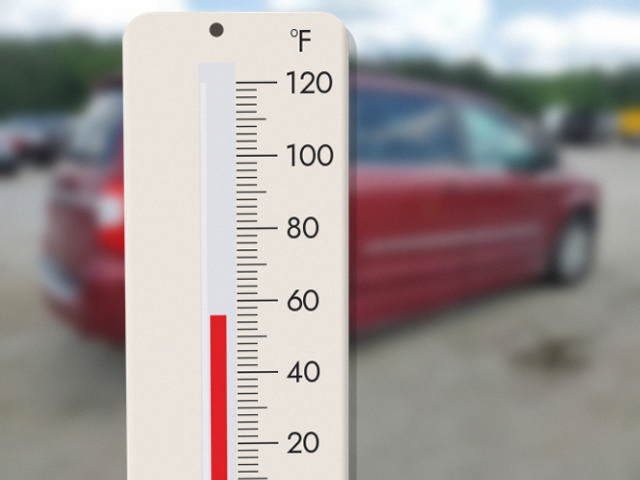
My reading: 56 °F
